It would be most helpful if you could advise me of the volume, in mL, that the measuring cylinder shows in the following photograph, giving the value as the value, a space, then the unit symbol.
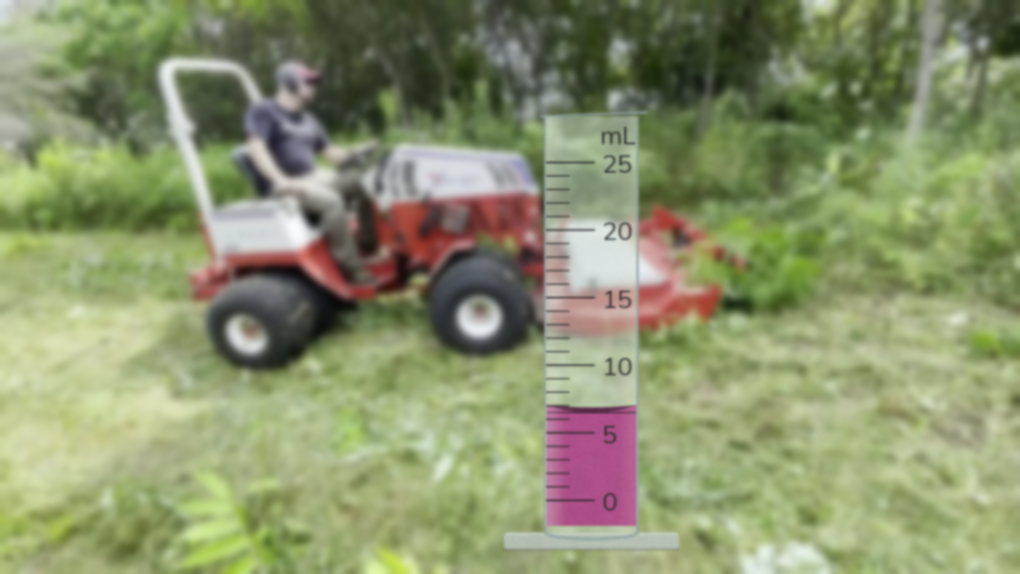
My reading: 6.5 mL
